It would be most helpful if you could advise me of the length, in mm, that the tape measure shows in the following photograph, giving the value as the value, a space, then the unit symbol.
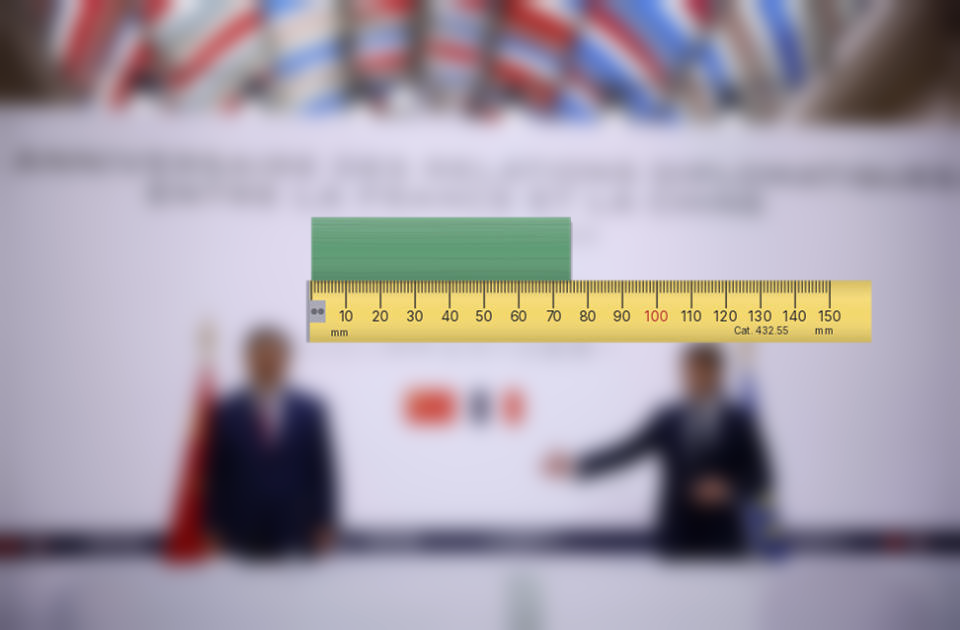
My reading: 75 mm
